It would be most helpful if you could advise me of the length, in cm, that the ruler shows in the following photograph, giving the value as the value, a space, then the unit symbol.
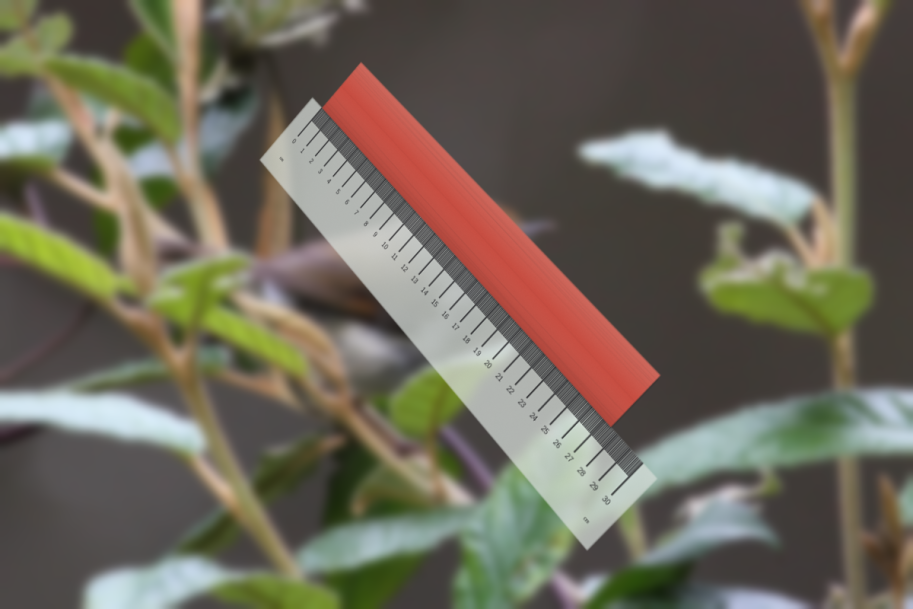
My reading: 27.5 cm
